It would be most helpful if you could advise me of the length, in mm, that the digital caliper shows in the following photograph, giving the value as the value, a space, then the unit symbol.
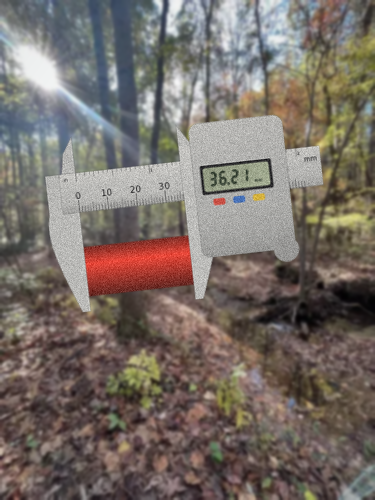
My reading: 36.21 mm
